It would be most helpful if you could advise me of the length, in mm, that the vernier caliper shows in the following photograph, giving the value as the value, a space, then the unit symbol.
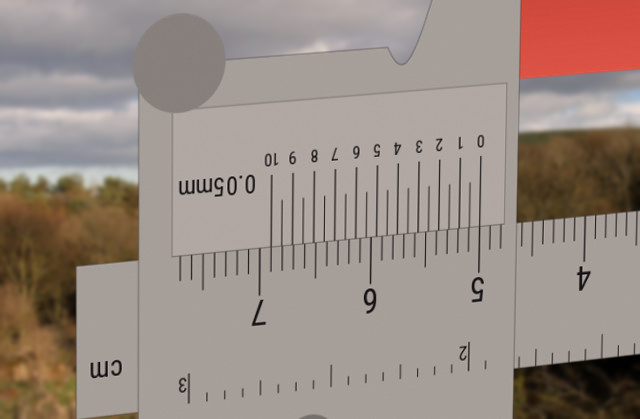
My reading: 50.0 mm
